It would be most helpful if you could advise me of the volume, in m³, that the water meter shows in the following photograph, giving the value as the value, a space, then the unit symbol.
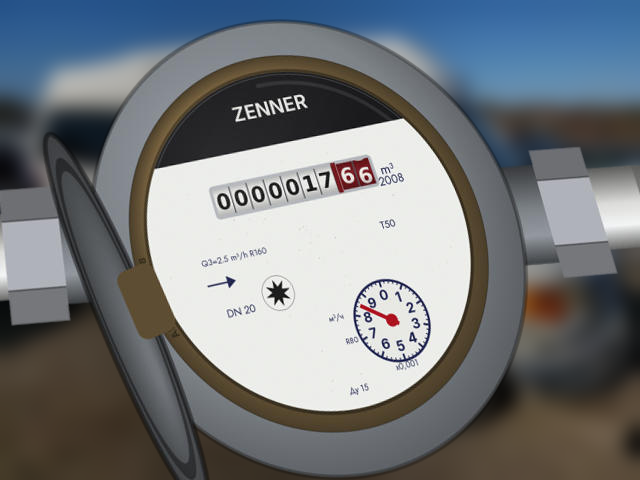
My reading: 17.658 m³
